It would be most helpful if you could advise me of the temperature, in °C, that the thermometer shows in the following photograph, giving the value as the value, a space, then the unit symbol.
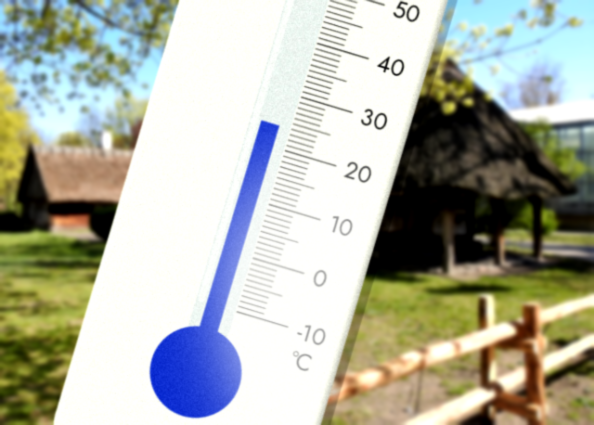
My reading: 24 °C
